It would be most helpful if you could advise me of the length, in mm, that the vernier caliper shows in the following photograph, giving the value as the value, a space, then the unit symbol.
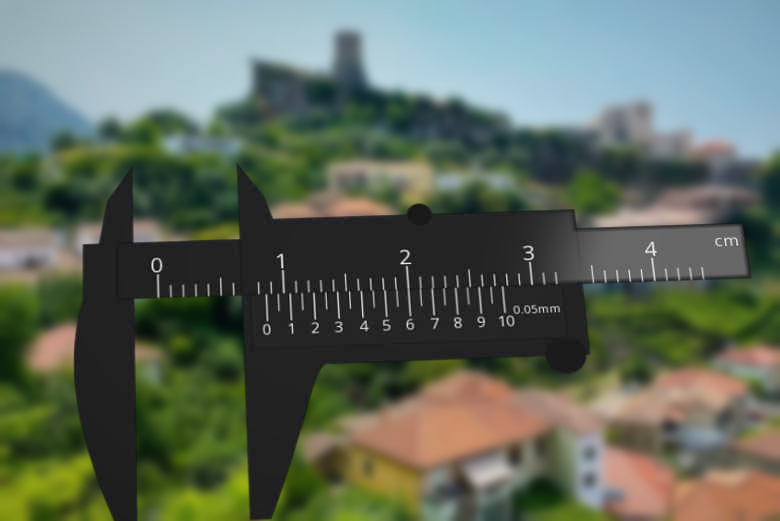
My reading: 8.6 mm
